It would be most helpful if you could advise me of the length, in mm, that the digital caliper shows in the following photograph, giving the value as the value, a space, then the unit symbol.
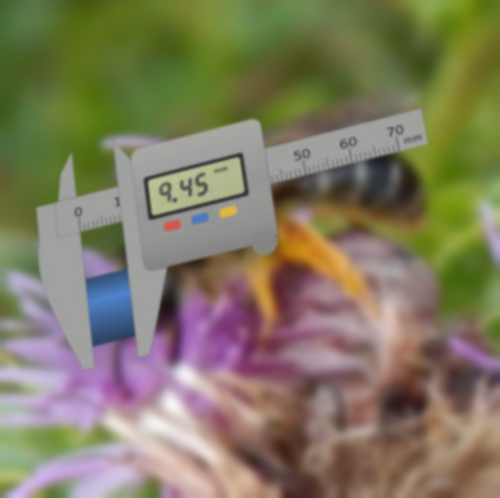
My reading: 9.45 mm
